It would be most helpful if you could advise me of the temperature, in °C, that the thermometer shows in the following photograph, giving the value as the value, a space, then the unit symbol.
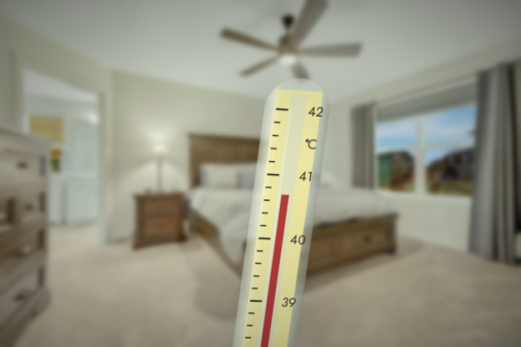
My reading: 40.7 °C
